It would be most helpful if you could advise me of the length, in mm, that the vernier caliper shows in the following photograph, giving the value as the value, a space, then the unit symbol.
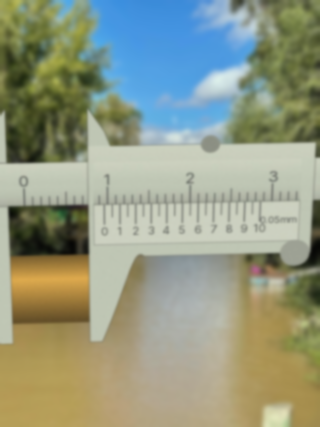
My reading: 9.6 mm
